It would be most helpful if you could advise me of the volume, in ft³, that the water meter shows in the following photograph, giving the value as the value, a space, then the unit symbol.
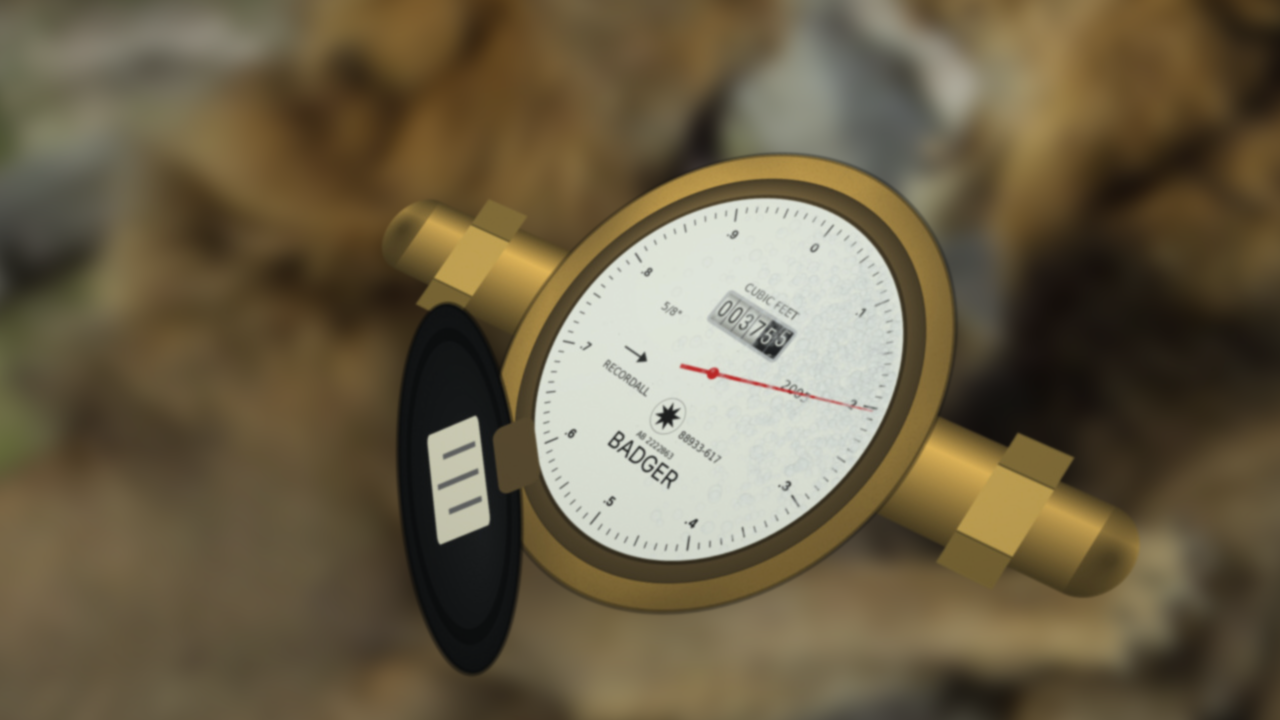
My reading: 3755.20 ft³
